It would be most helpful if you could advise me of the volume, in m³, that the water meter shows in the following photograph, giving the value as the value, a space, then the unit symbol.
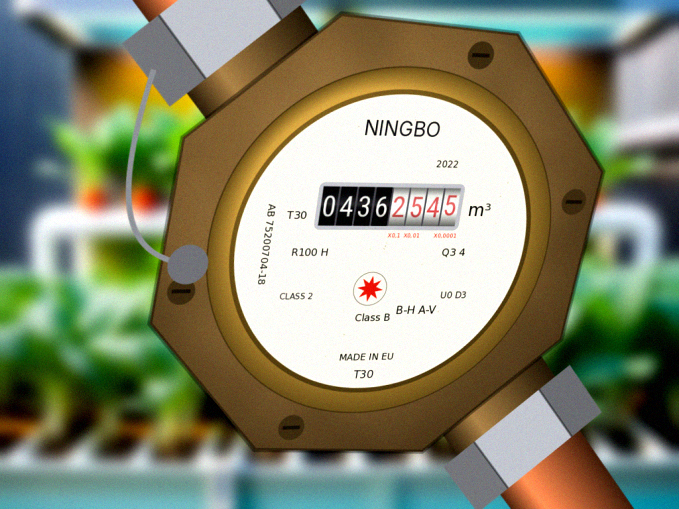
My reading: 436.2545 m³
